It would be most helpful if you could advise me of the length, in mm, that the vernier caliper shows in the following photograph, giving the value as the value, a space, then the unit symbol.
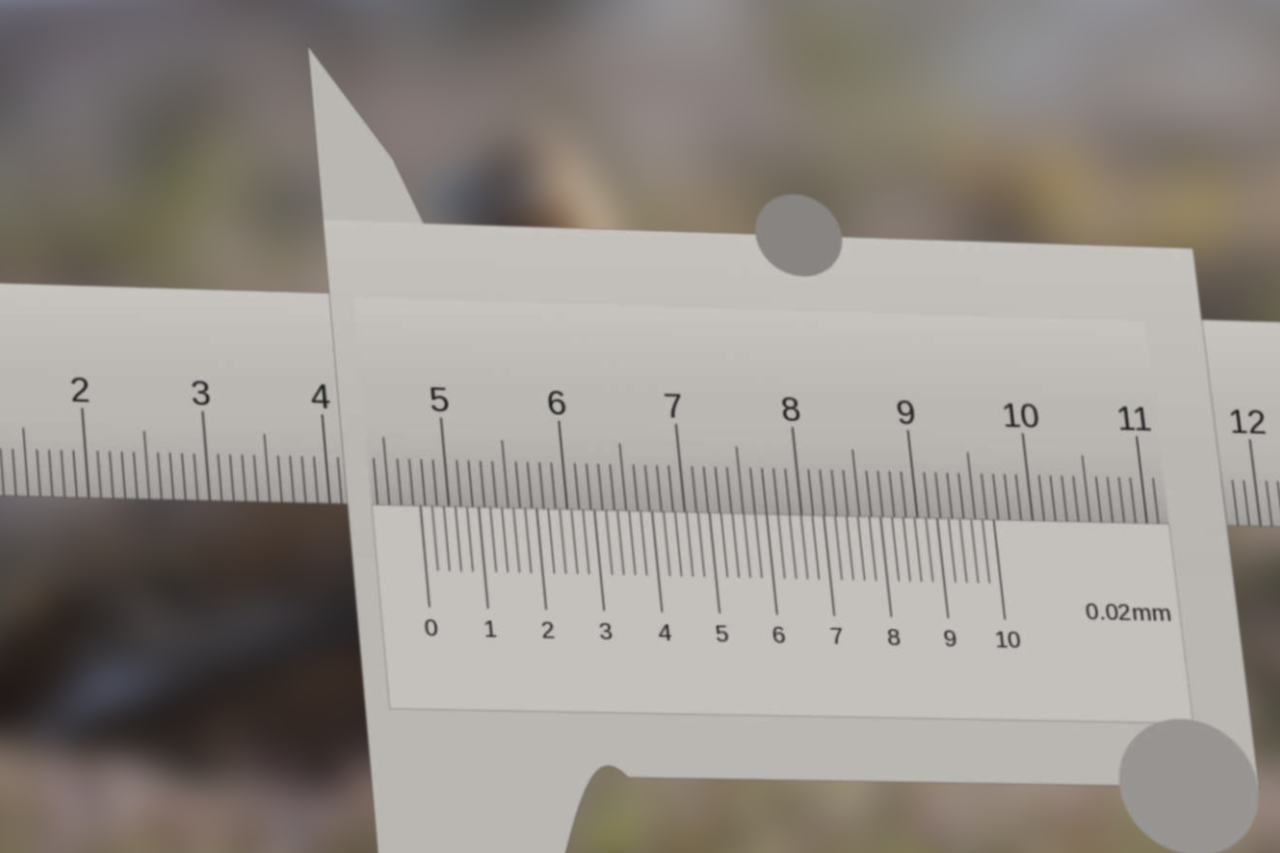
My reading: 47.6 mm
